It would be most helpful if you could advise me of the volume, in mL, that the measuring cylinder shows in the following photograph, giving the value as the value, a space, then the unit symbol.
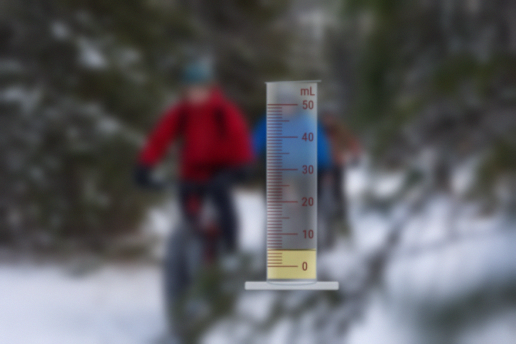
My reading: 5 mL
